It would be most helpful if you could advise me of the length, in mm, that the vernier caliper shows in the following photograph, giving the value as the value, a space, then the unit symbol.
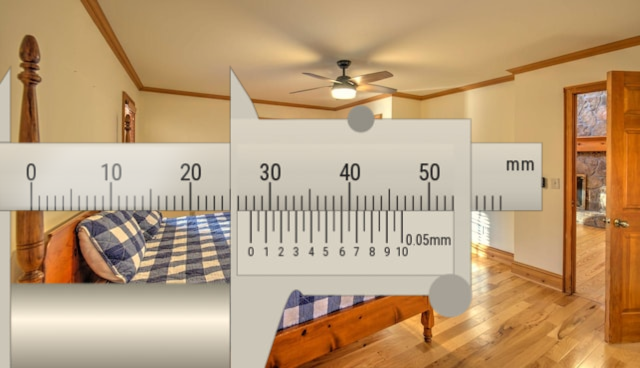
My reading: 27.6 mm
